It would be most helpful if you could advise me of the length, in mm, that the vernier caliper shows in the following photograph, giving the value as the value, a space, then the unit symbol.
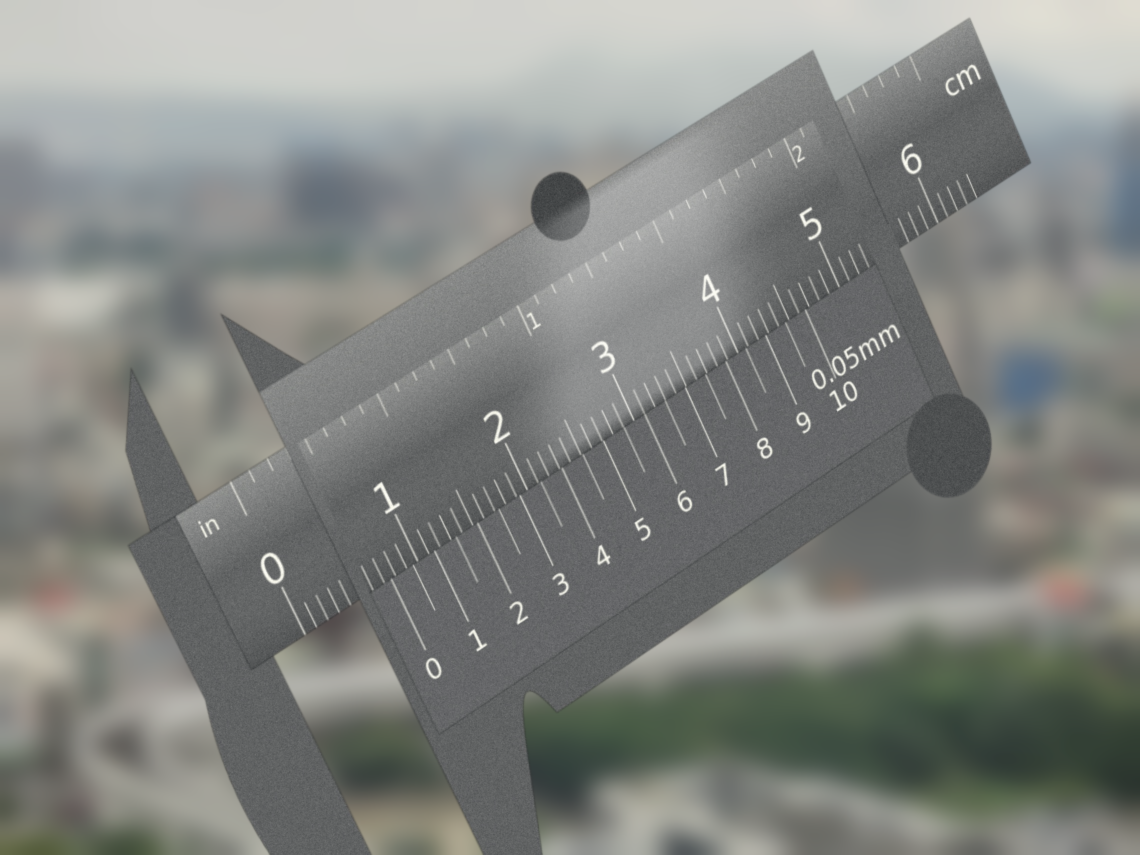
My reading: 7.6 mm
